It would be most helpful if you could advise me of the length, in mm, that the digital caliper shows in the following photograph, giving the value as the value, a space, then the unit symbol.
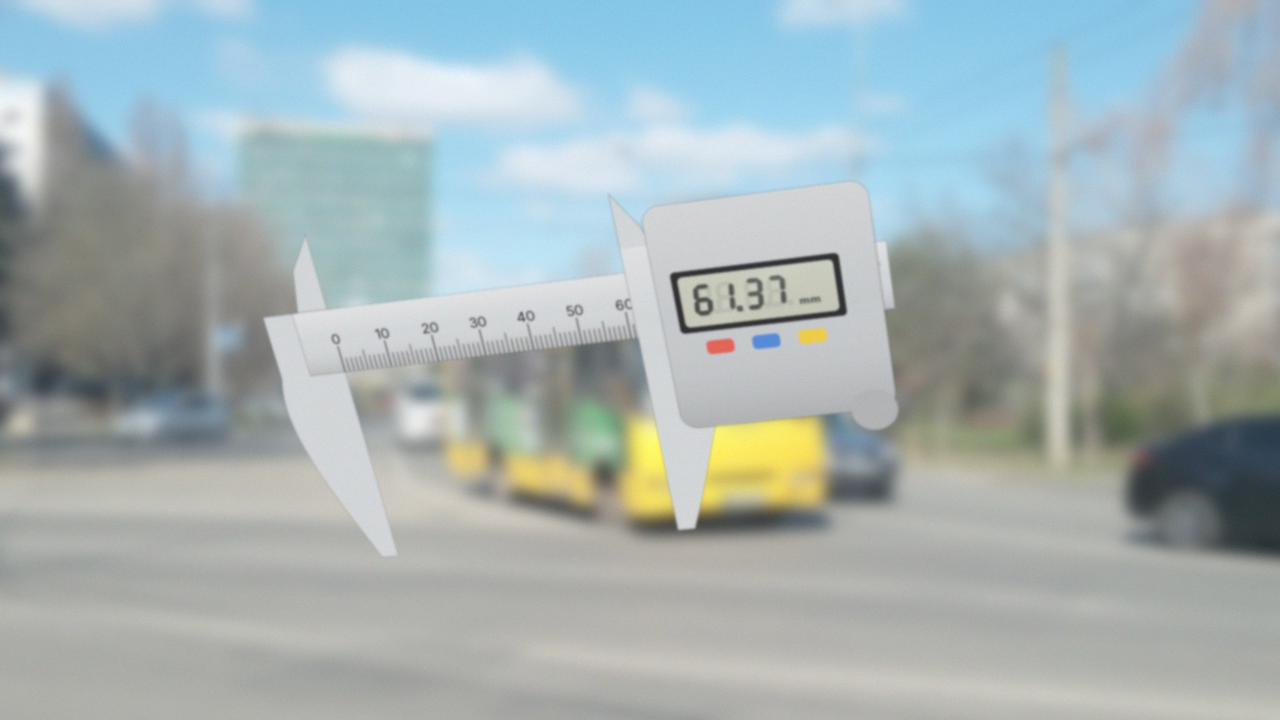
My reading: 61.37 mm
